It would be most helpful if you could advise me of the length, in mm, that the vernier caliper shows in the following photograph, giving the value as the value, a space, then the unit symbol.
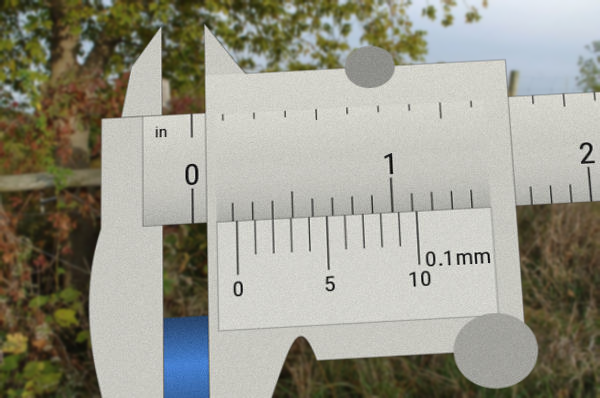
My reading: 2.2 mm
